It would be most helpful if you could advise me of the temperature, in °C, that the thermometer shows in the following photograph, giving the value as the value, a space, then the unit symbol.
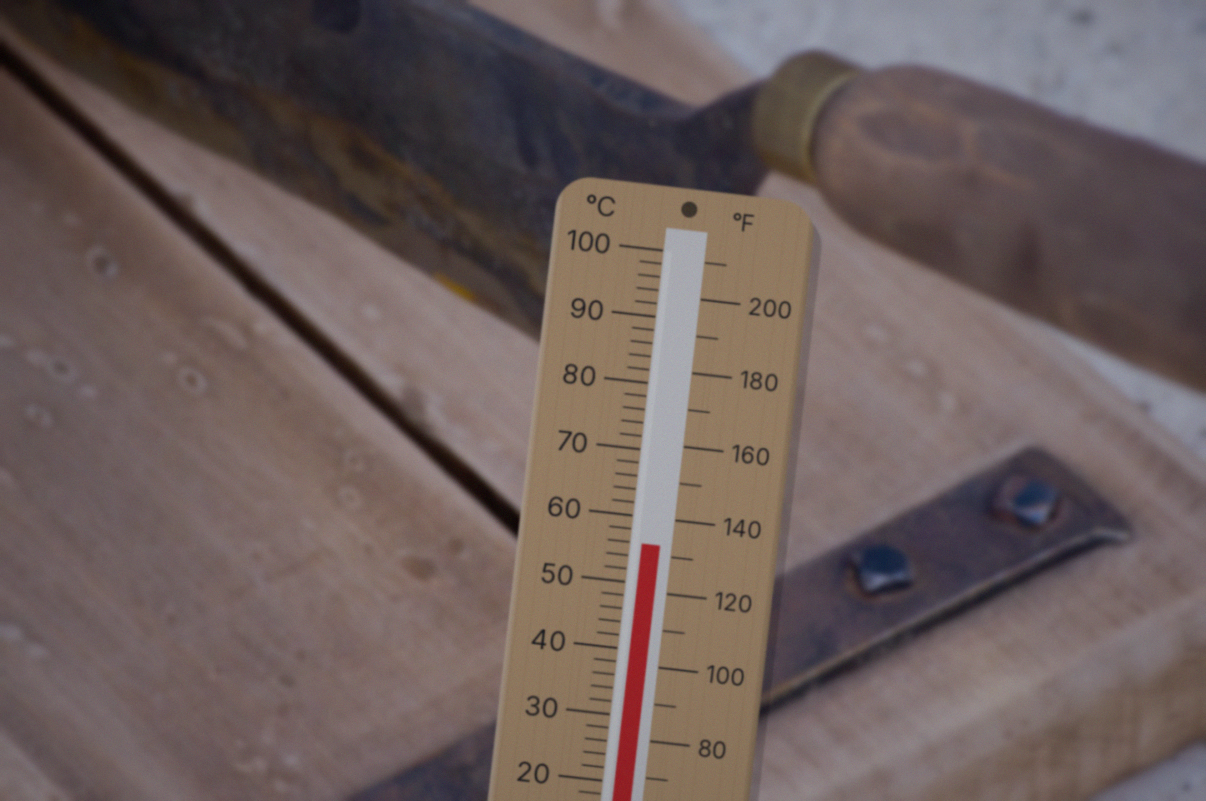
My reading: 56 °C
